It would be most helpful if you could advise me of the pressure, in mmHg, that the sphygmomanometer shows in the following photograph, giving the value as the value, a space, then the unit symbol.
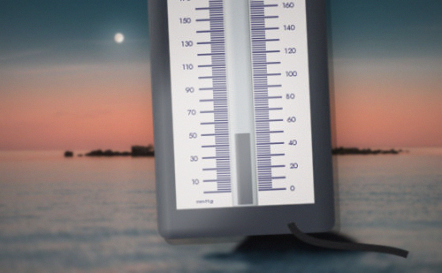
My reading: 50 mmHg
